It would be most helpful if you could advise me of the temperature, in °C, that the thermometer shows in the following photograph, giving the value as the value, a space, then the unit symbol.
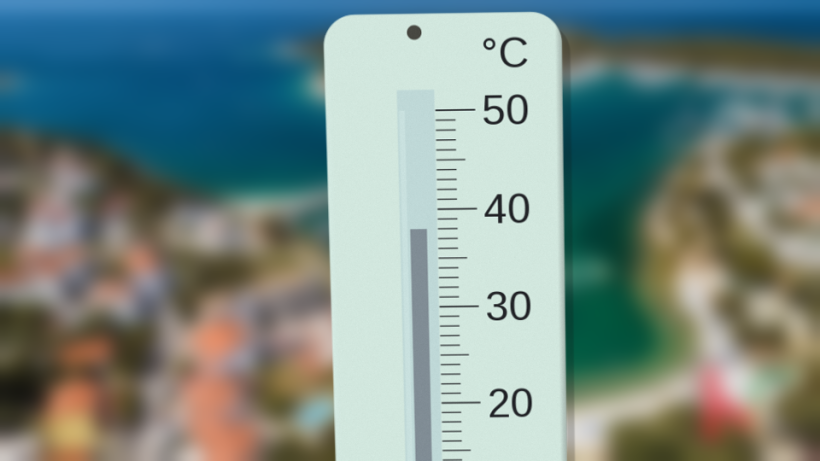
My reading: 38 °C
